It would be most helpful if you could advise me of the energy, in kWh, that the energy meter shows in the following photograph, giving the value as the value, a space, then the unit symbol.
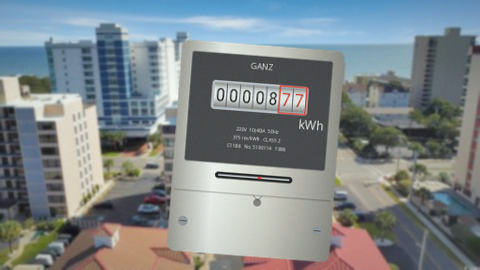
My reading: 8.77 kWh
